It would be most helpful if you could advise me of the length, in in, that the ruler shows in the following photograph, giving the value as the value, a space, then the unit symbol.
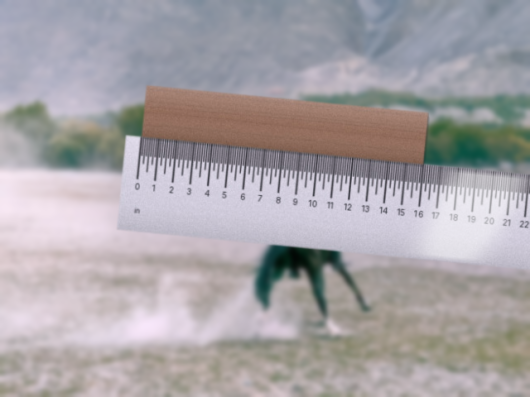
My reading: 16 in
